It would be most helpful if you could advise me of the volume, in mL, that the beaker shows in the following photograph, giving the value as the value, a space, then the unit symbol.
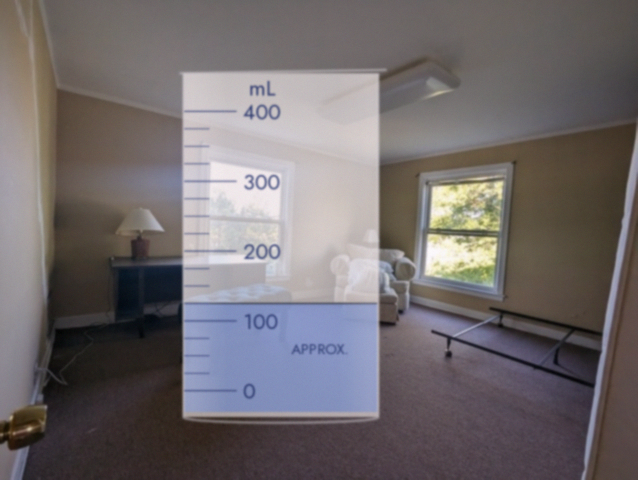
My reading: 125 mL
